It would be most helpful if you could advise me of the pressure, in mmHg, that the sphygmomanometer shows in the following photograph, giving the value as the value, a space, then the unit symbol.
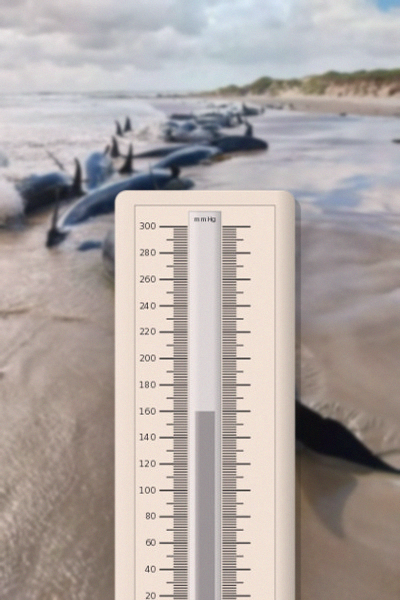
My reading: 160 mmHg
